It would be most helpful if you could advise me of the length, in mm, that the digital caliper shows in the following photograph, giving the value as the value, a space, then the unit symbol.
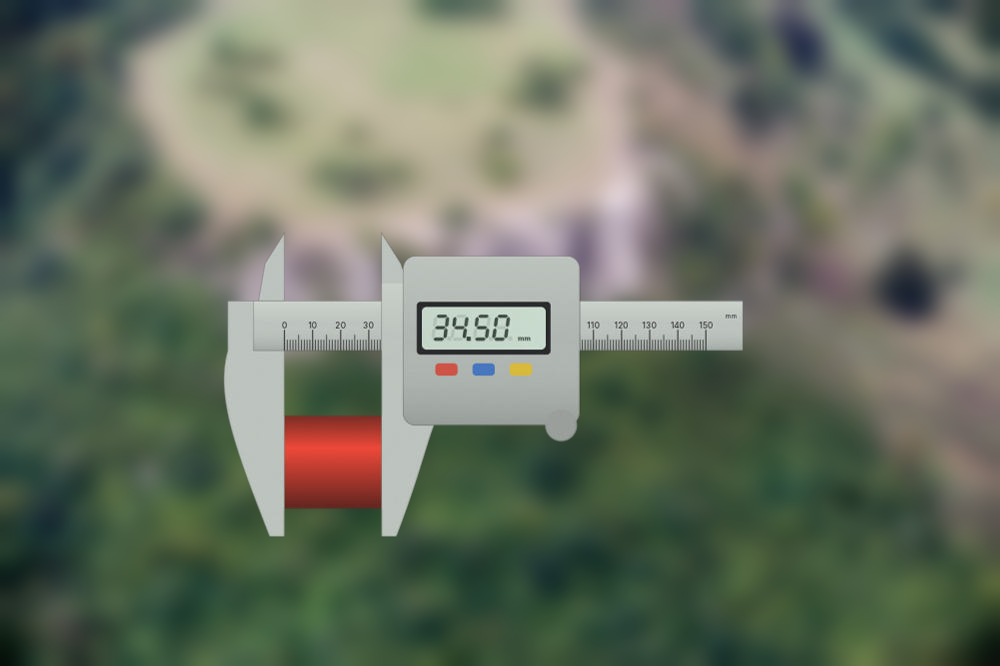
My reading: 34.50 mm
